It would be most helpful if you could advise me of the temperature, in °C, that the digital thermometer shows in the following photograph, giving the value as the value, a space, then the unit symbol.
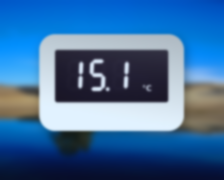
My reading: 15.1 °C
